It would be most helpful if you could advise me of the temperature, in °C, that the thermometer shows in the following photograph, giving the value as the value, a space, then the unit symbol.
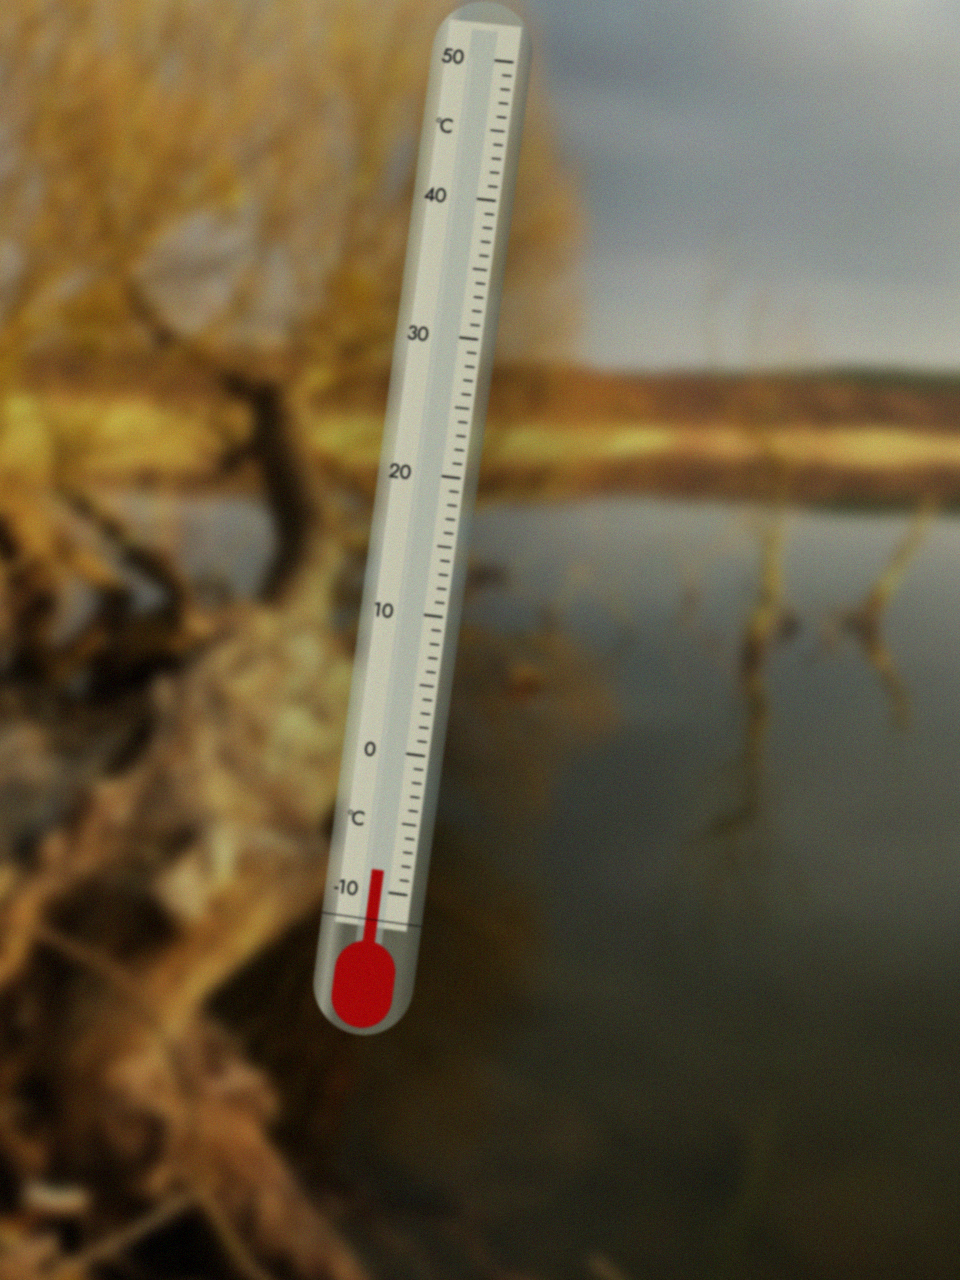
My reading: -8.5 °C
